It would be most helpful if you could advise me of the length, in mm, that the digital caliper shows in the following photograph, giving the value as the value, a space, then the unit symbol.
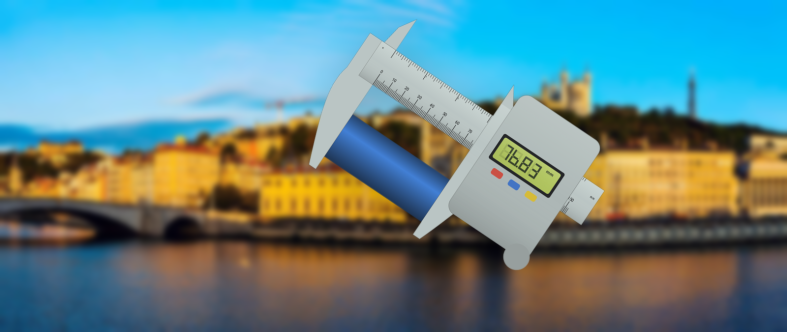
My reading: 76.83 mm
